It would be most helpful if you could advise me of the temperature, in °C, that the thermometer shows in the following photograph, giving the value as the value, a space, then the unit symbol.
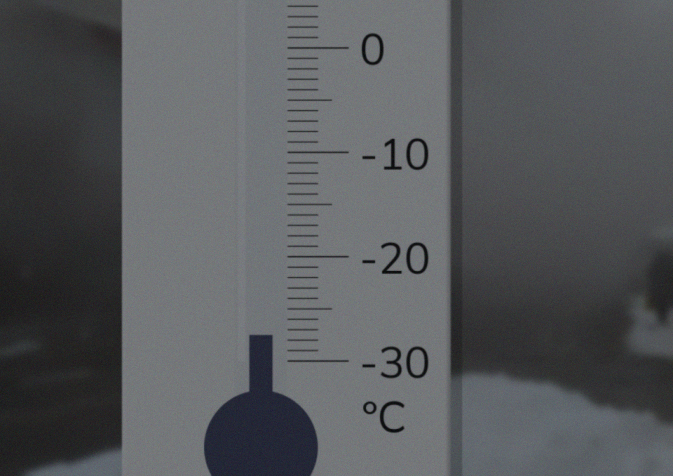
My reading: -27.5 °C
